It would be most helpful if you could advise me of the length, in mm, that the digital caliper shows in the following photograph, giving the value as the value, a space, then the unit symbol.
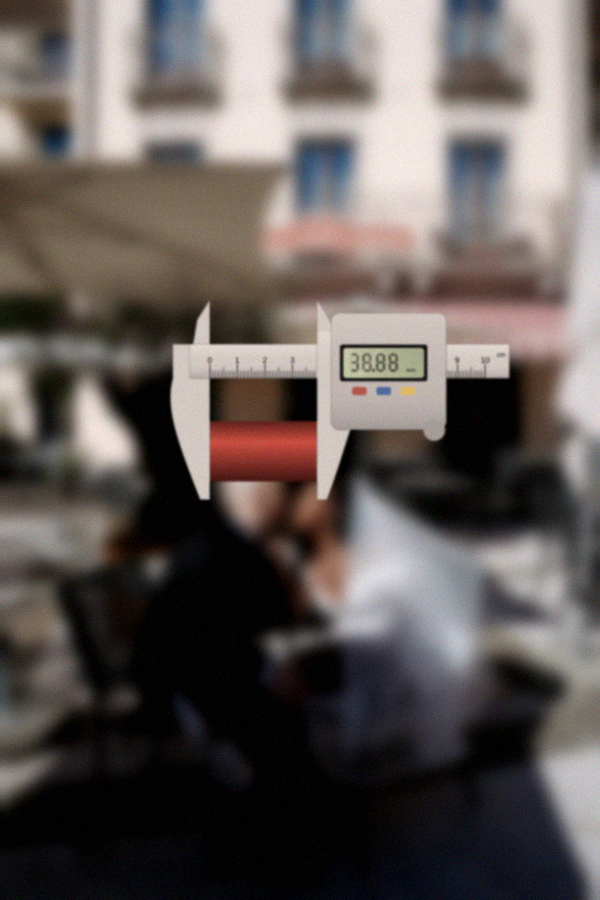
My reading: 38.88 mm
